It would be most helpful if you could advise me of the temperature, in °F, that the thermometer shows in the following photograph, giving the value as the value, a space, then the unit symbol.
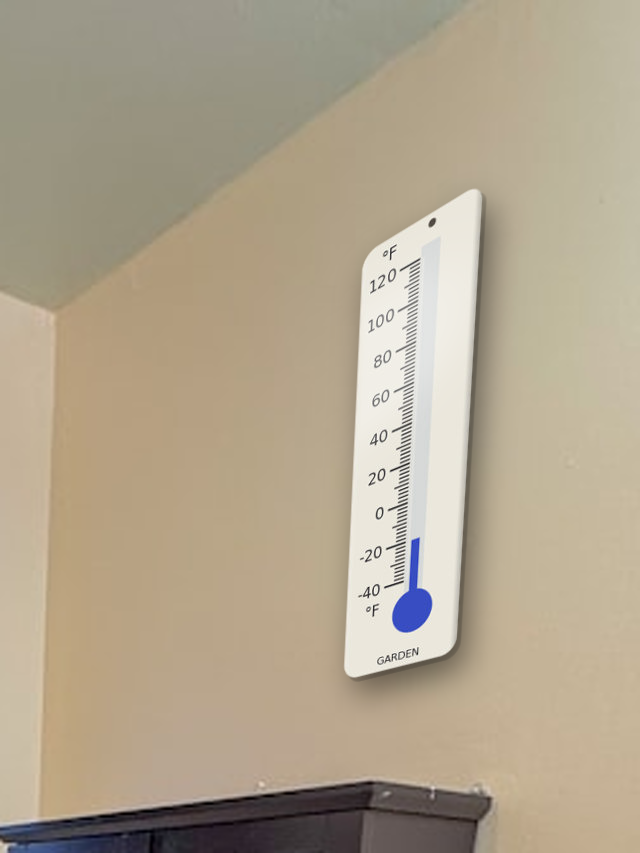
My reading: -20 °F
